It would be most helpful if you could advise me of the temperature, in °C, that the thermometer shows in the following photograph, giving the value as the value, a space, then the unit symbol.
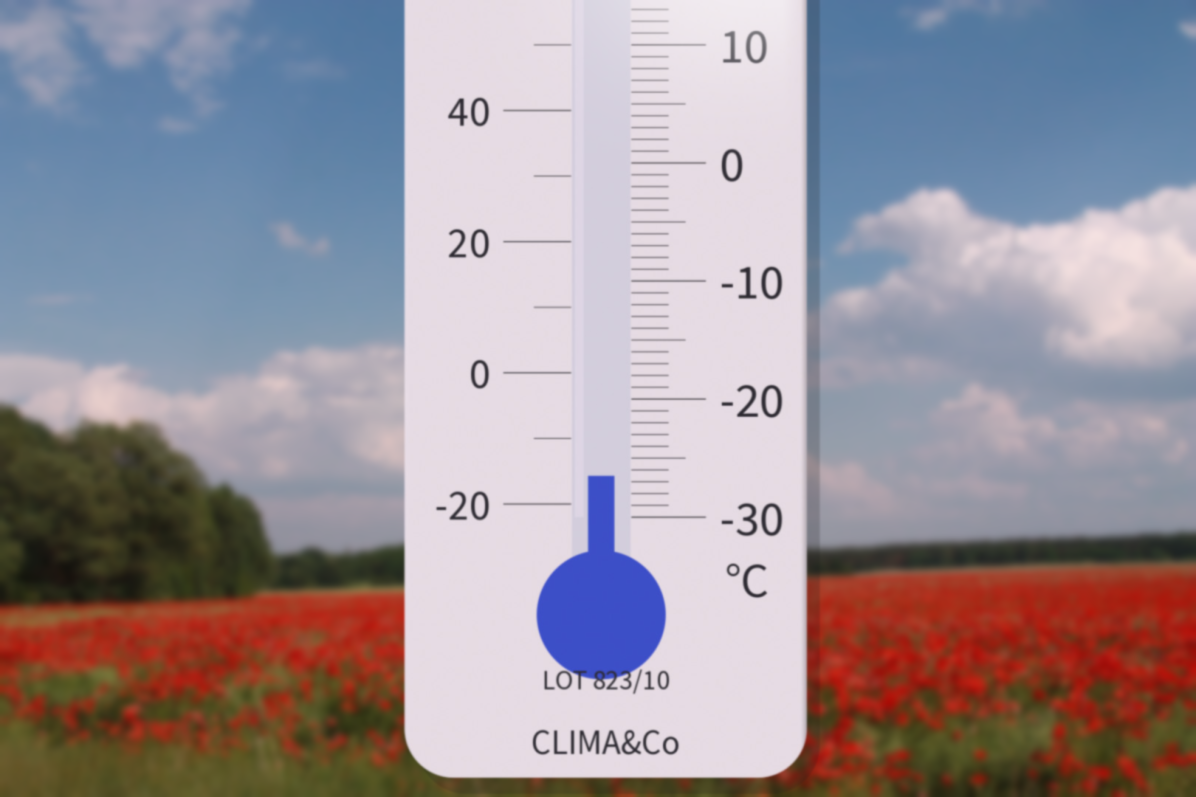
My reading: -26.5 °C
